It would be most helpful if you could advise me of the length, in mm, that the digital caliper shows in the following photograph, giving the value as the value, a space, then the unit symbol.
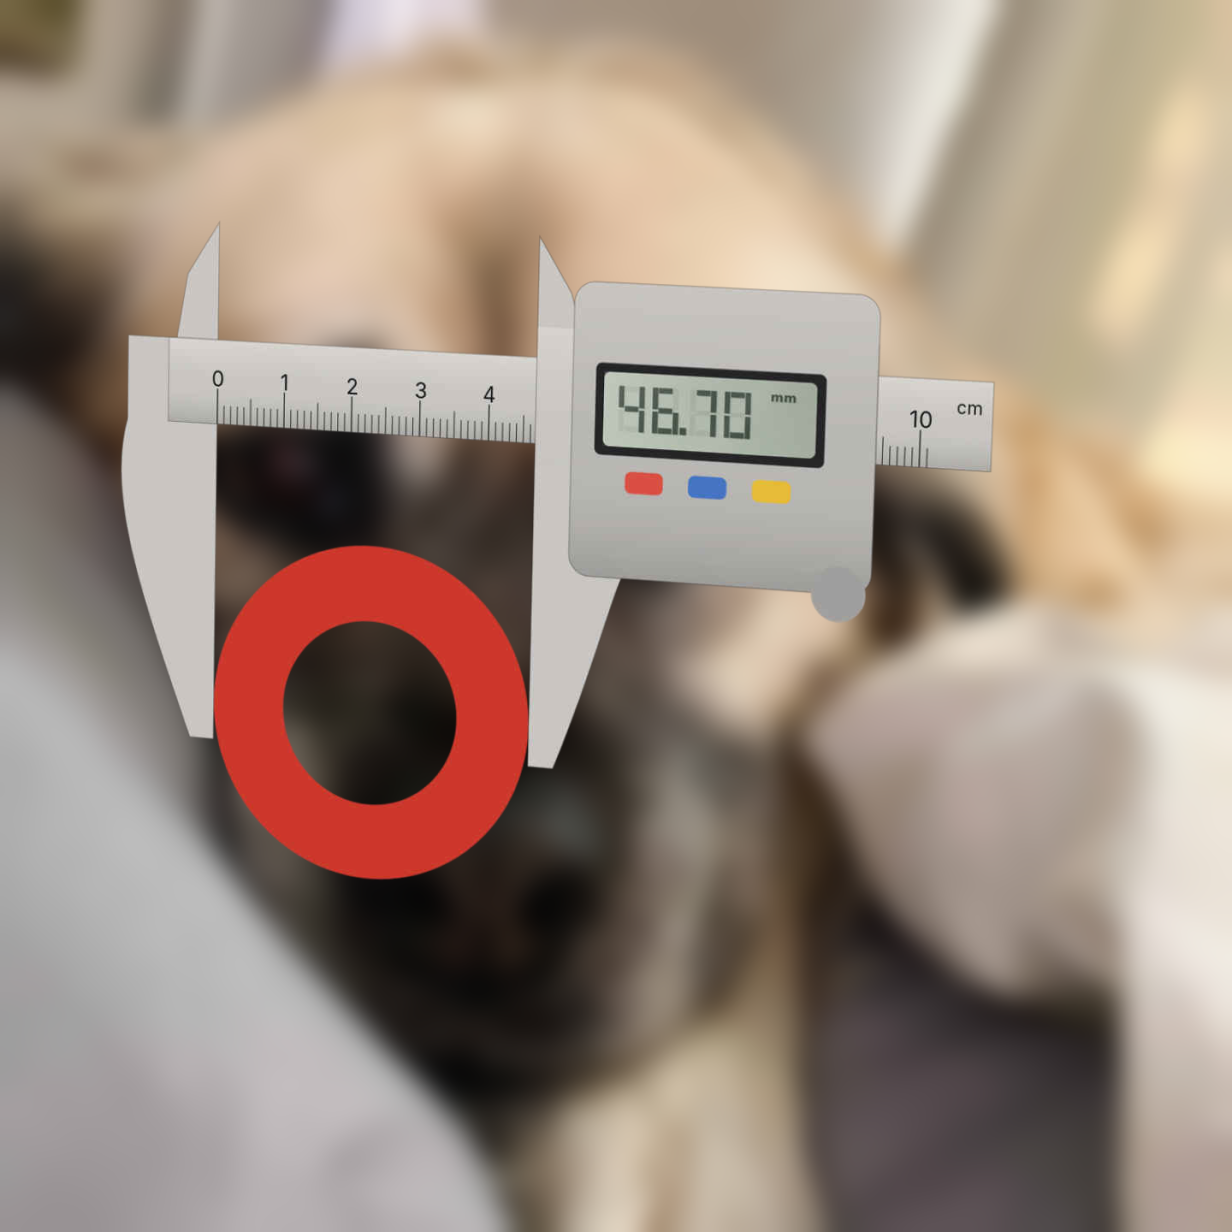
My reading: 46.70 mm
